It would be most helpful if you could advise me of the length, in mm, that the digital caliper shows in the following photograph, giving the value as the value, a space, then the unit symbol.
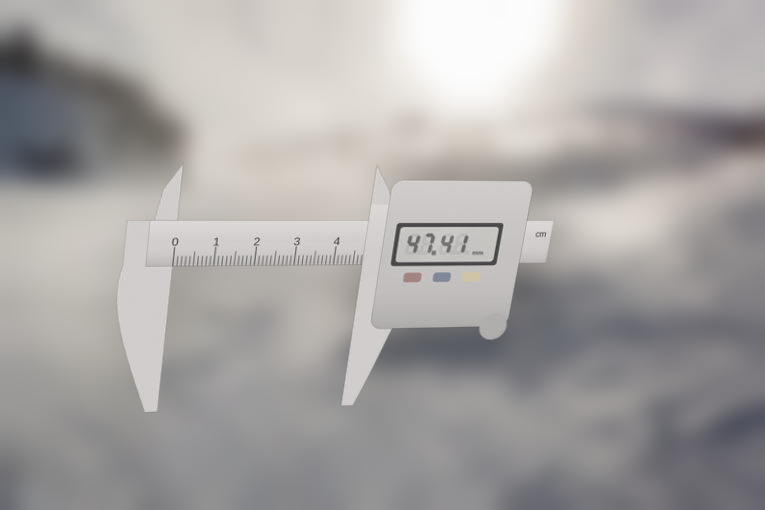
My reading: 47.41 mm
